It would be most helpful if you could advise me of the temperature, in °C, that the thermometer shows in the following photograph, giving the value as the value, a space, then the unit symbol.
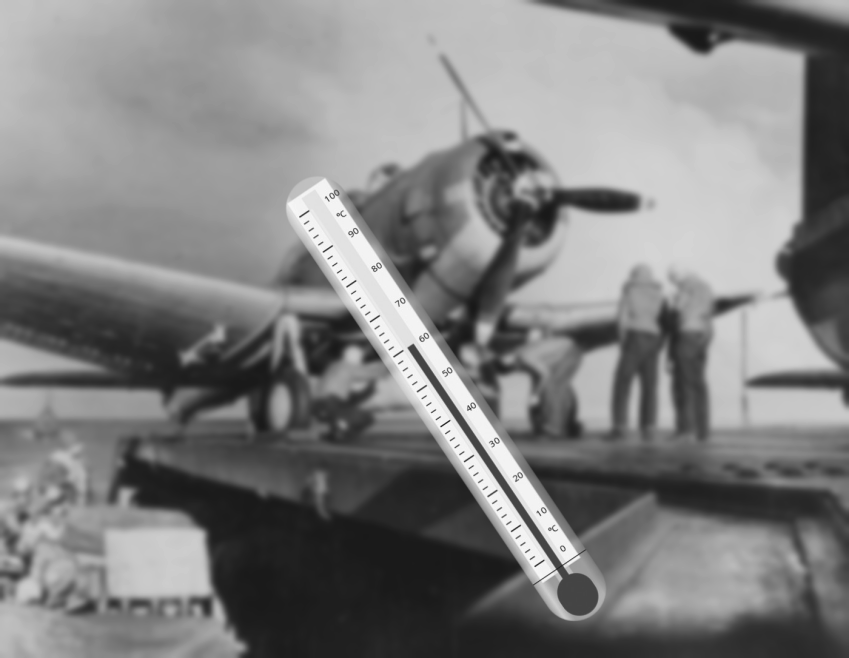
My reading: 60 °C
